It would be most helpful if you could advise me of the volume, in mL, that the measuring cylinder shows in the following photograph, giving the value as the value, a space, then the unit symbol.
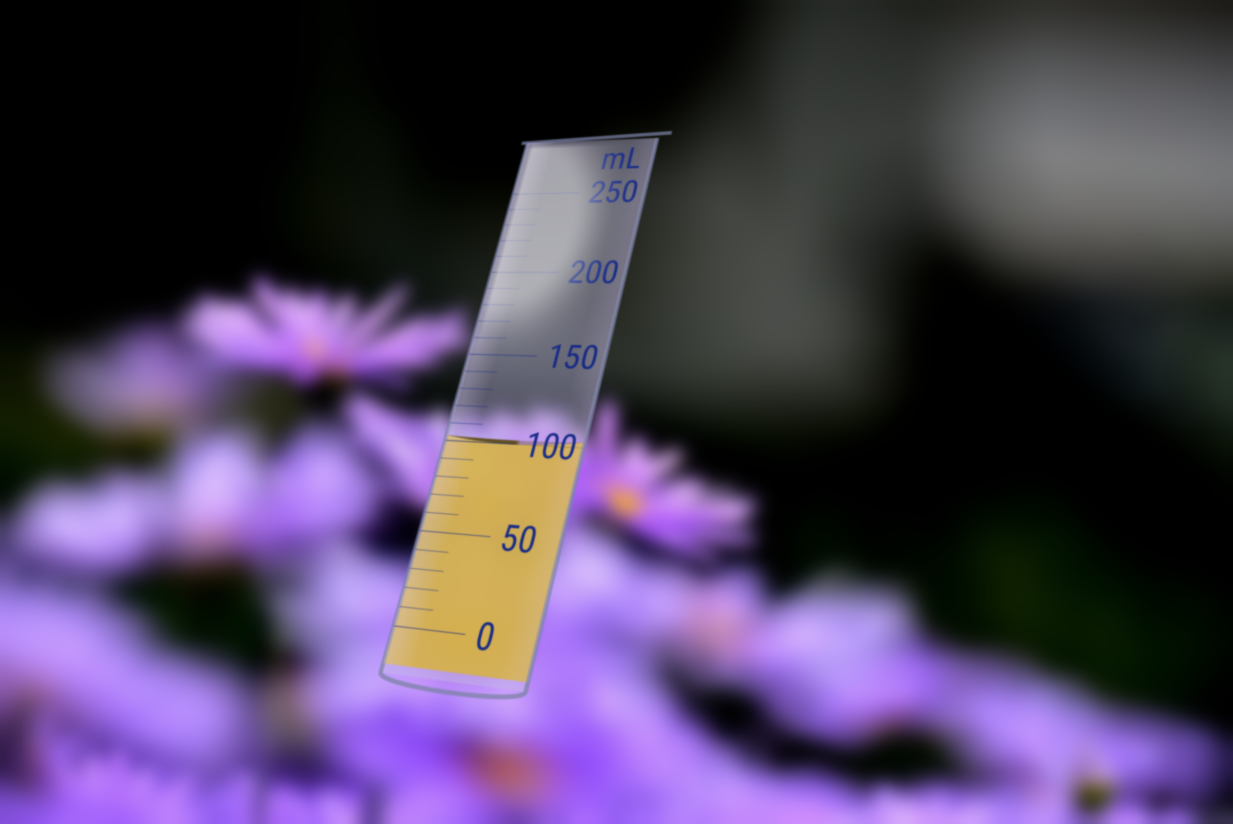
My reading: 100 mL
